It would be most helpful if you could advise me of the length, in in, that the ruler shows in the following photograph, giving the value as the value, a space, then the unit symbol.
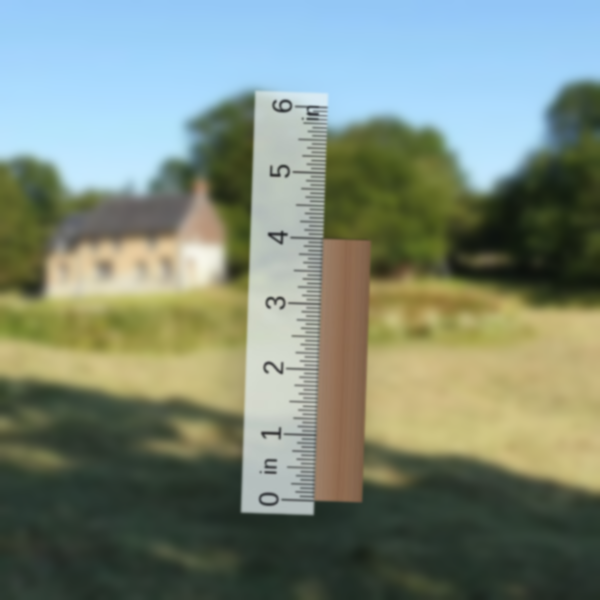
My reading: 4 in
